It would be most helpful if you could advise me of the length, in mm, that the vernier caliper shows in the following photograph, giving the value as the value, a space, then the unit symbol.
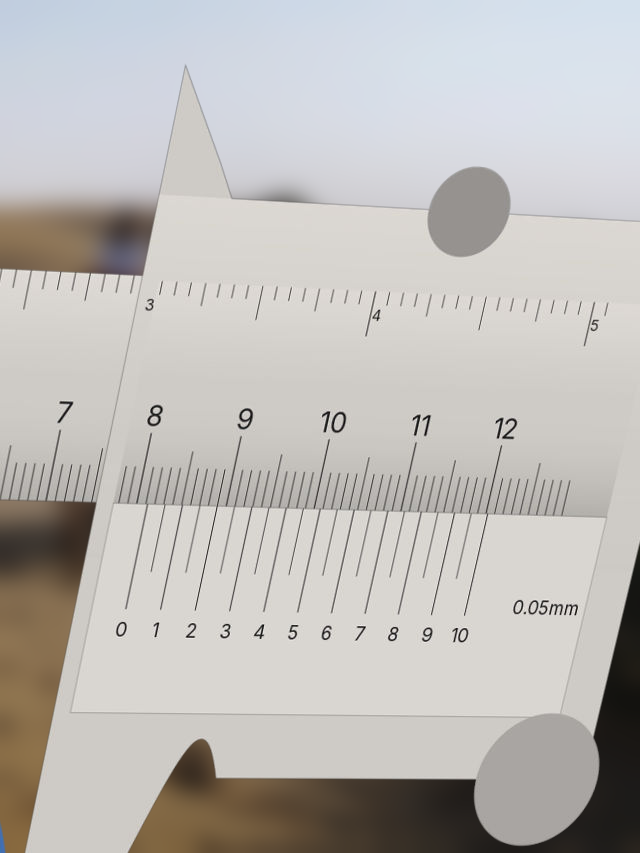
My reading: 81.2 mm
